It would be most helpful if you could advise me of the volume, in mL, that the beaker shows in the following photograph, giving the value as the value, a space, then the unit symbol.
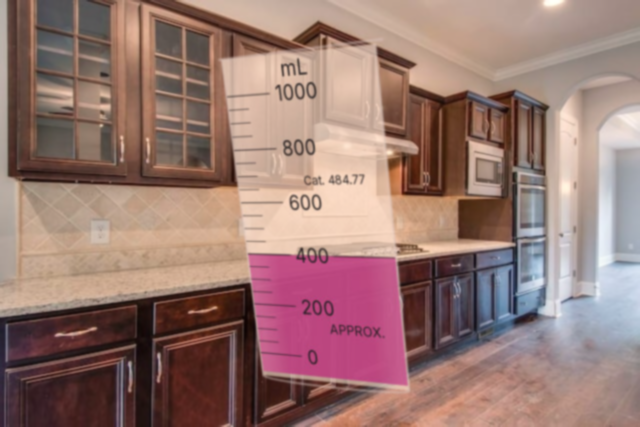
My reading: 400 mL
